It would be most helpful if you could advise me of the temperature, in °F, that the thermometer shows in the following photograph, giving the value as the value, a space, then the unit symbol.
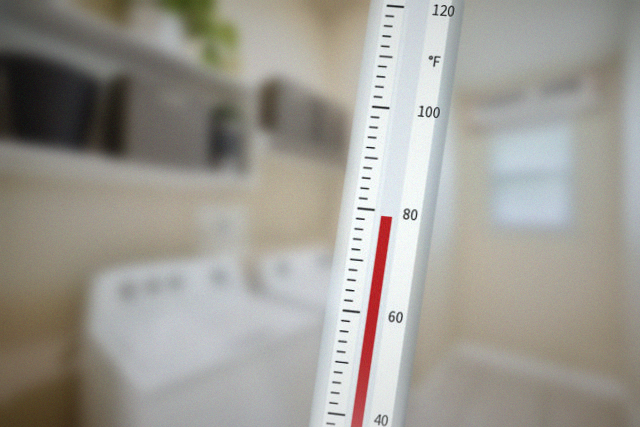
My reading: 79 °F
